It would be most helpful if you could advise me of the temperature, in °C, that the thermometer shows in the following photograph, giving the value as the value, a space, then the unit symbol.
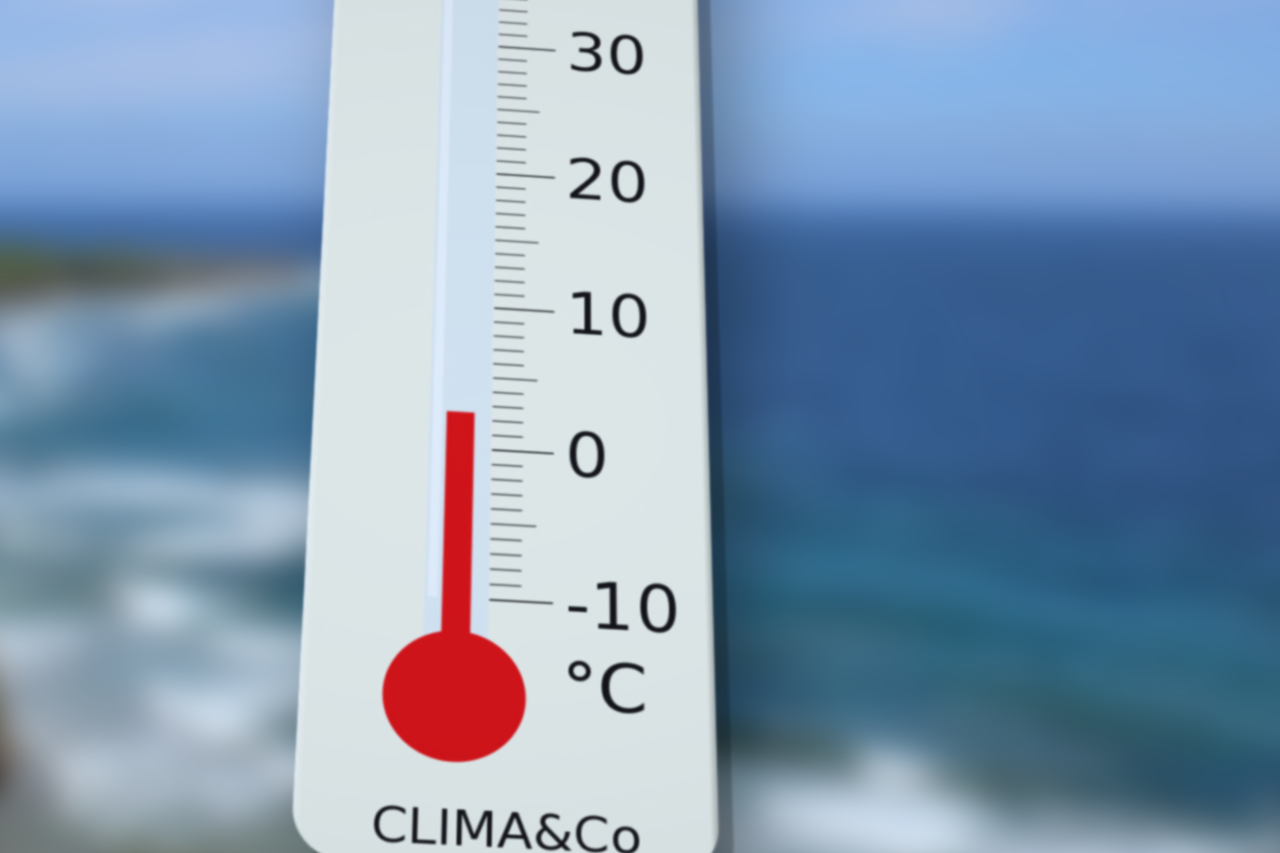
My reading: 2.5 °C
